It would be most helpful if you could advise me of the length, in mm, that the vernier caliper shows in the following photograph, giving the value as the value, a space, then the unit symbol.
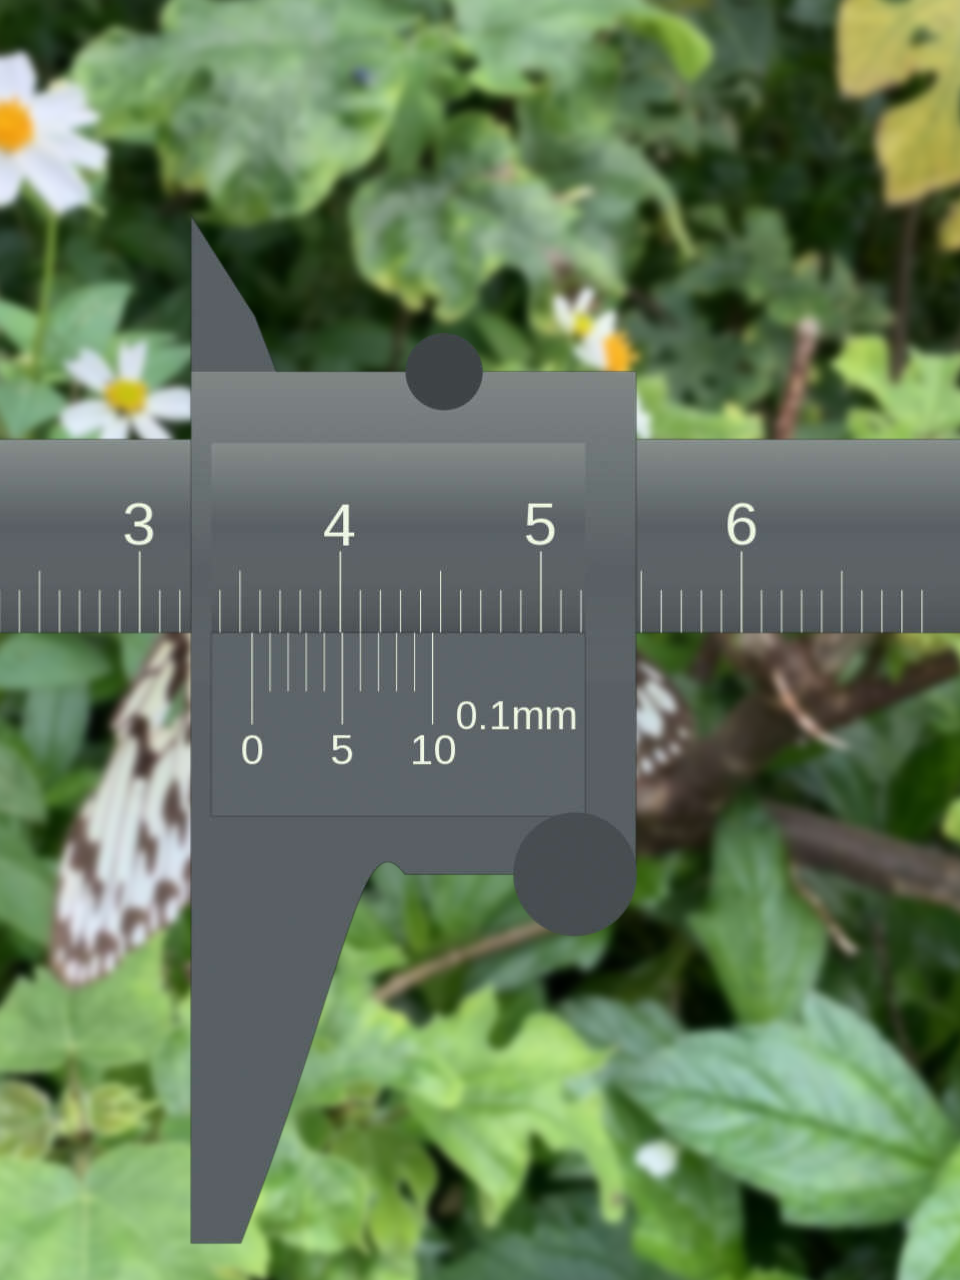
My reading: 35.6 mm
